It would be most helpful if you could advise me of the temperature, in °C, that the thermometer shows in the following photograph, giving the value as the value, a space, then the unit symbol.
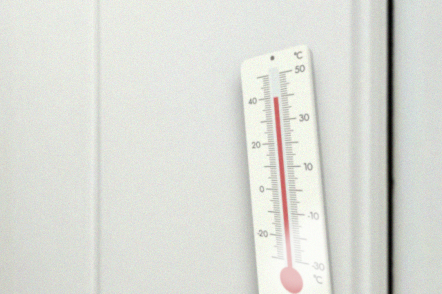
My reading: 40 °C
